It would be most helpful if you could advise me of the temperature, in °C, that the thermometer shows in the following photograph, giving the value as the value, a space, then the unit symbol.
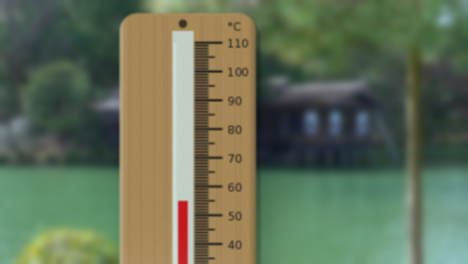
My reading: 55 °C
